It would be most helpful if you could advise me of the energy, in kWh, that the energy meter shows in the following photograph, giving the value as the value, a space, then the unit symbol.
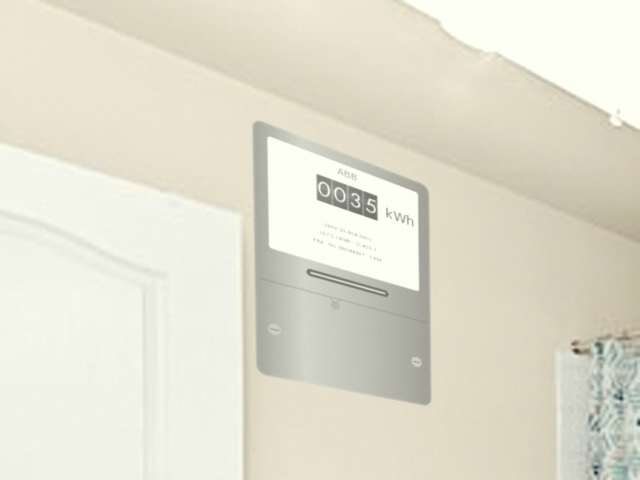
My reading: 35 kWh
